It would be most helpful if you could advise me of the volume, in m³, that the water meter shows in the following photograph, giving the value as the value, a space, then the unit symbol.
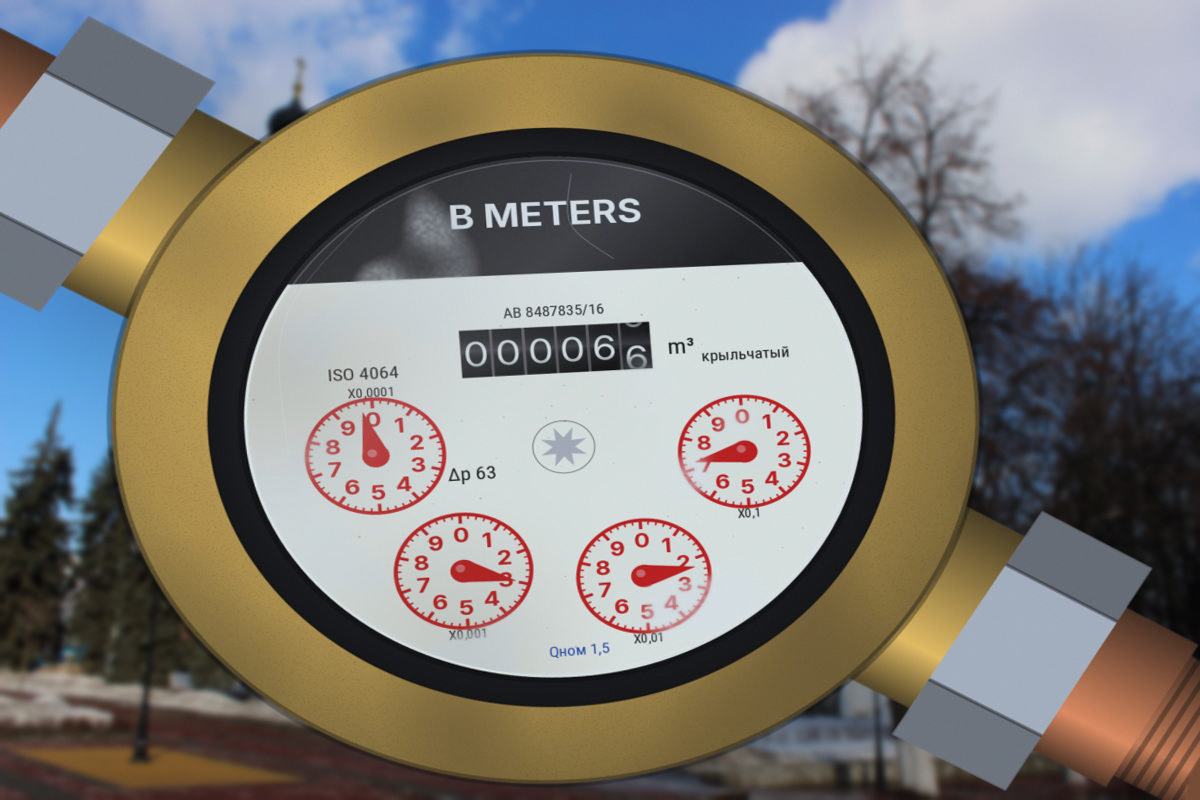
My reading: 65.7229 m³
